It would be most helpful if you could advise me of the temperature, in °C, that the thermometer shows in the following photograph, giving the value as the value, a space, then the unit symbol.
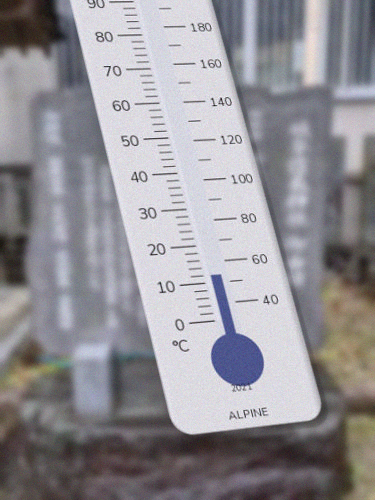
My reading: 12 °C
